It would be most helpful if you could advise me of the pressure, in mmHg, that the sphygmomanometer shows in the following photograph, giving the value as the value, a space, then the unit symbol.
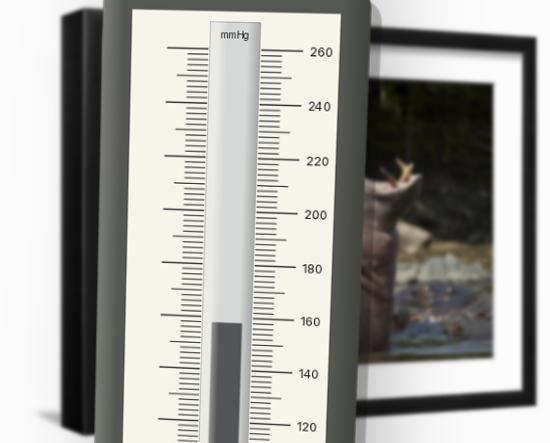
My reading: 158 mmHg
